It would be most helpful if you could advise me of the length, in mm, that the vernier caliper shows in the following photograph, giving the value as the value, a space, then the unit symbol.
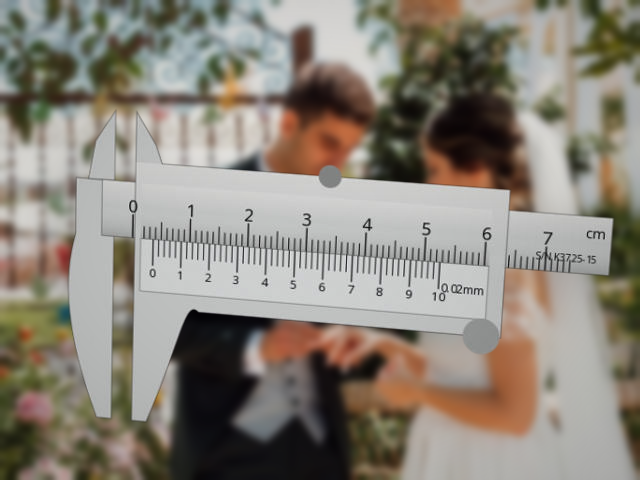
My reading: 3.6 mm
